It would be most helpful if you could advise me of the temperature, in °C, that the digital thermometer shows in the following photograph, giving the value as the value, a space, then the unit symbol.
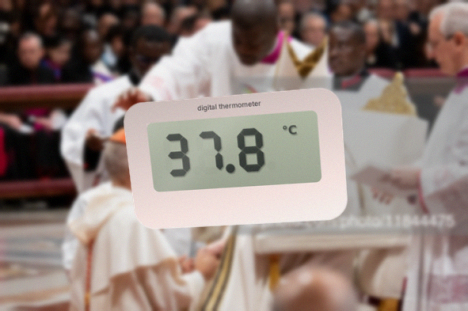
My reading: 37.8 °C
